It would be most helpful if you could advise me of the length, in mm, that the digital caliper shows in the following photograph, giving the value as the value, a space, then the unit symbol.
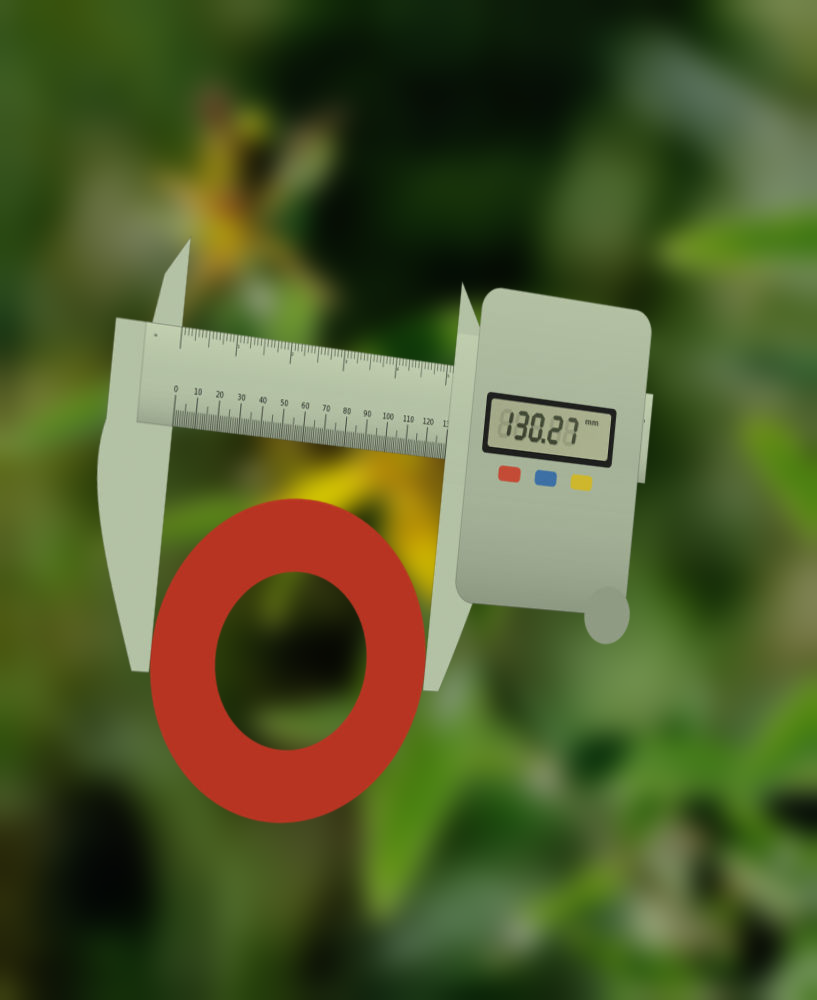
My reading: 130.27 mm
